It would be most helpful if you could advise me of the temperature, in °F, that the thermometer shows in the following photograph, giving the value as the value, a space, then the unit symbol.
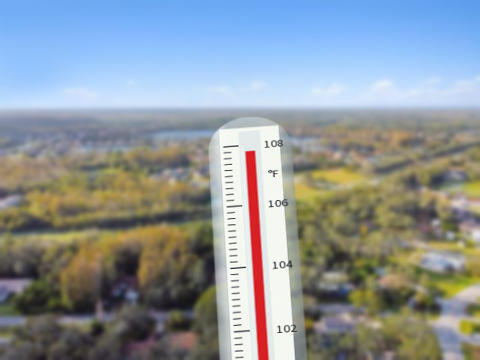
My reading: 107.8 °F
